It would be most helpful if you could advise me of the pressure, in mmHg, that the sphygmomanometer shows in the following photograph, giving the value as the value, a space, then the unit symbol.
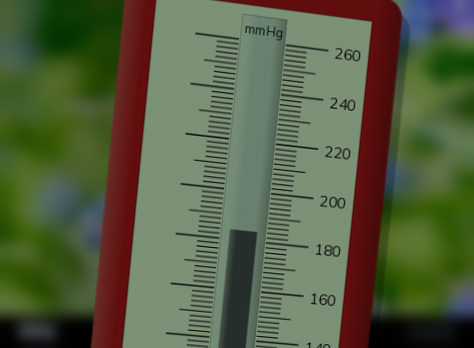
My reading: 184 mmHg
